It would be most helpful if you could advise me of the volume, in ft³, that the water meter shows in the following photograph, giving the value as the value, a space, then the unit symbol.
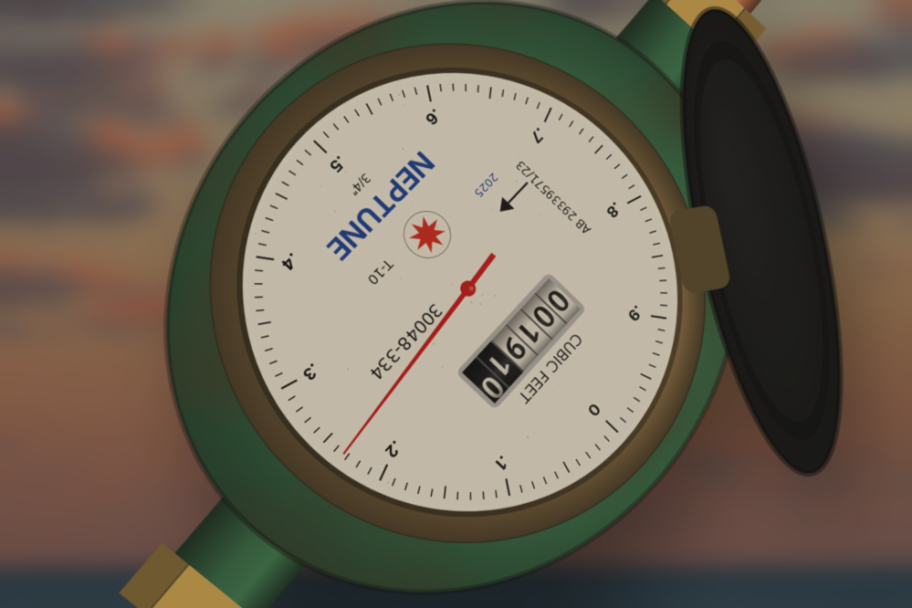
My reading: 1910.23 ft³
